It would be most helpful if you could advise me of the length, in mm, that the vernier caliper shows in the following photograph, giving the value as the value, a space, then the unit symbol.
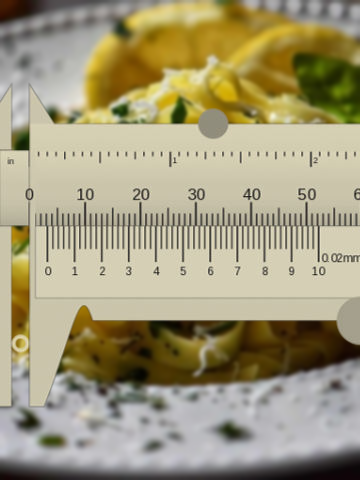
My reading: 3.2 mm
